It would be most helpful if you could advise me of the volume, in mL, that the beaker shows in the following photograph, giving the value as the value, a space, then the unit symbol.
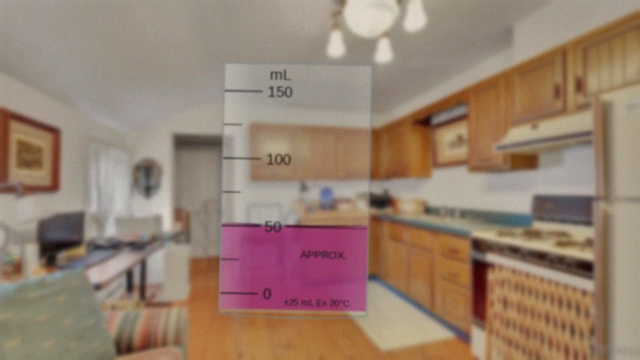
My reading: 50 mL
